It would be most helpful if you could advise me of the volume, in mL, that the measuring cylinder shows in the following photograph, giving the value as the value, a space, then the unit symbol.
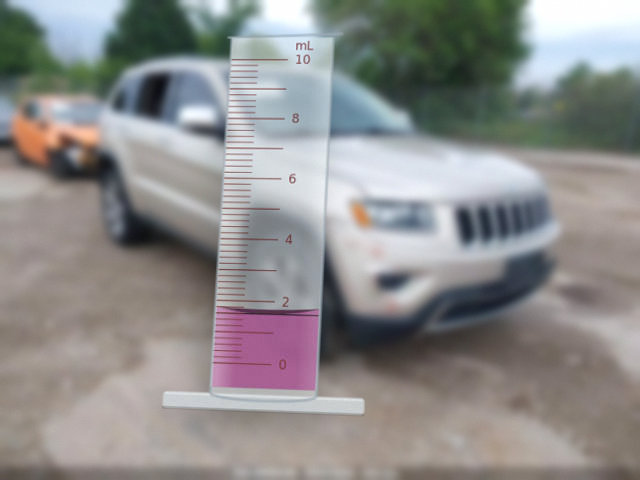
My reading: 1.6 mL
